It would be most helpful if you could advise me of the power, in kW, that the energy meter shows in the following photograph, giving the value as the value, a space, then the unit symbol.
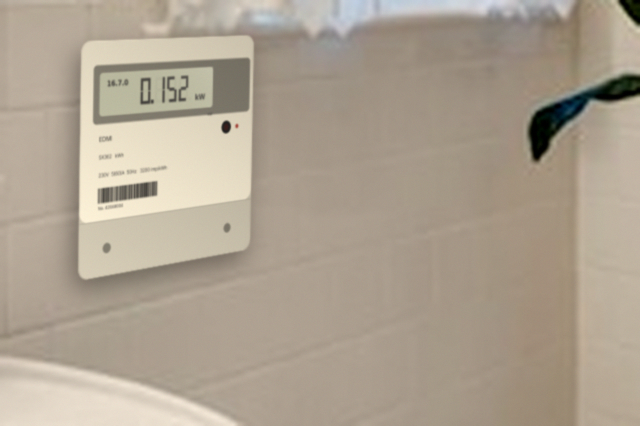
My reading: 0.152 kW
